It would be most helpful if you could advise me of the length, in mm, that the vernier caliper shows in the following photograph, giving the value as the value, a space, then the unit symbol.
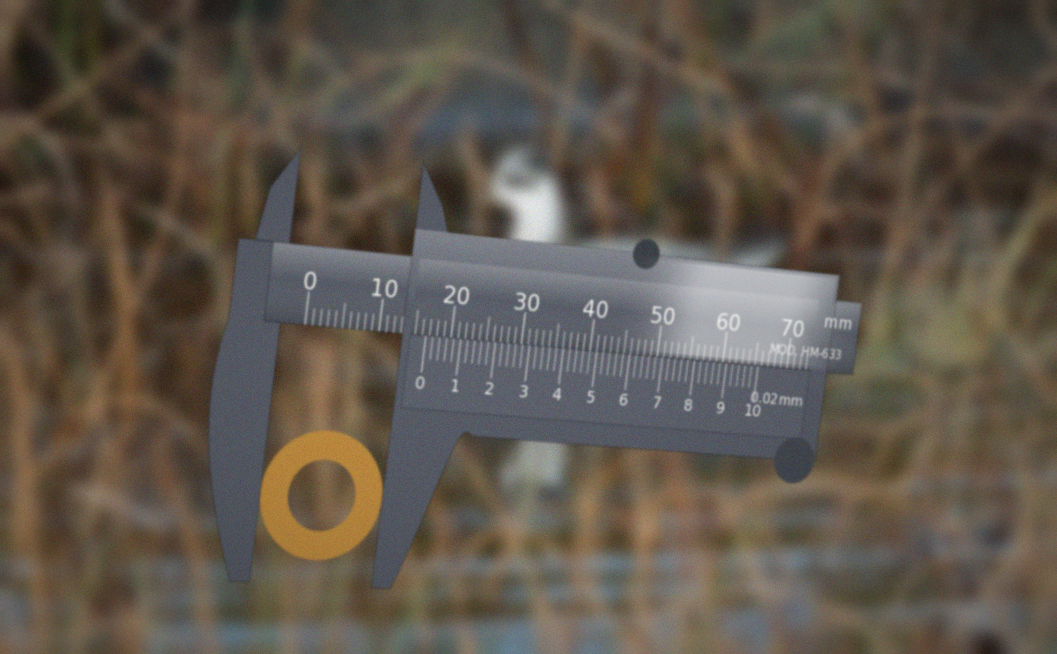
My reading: 16.5 mm
